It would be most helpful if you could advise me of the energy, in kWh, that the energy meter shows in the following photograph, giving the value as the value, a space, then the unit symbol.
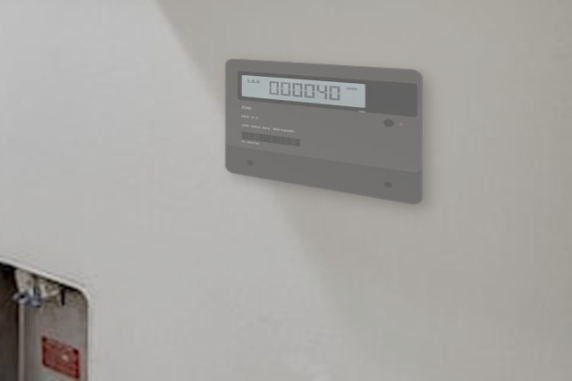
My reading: 40 kWh
